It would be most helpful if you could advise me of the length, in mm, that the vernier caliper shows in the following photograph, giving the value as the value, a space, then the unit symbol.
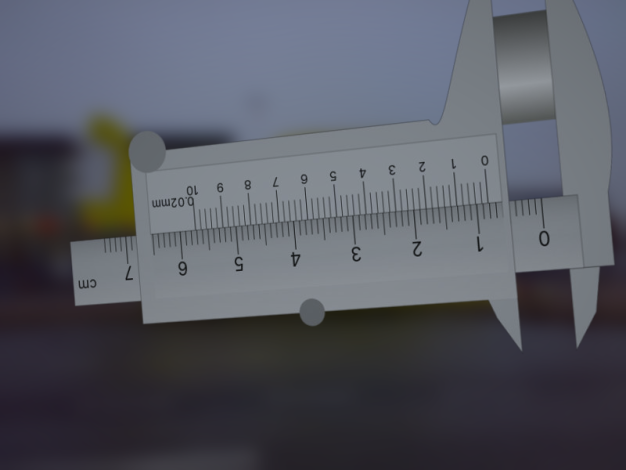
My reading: 8.2 mm
